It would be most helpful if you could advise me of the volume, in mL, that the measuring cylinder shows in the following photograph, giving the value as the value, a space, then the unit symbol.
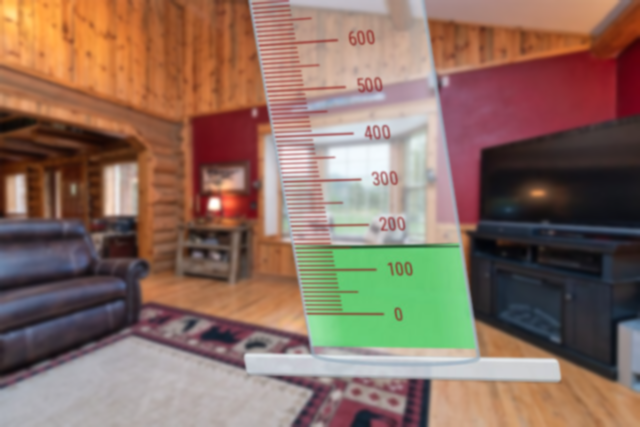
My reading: 150 mL
